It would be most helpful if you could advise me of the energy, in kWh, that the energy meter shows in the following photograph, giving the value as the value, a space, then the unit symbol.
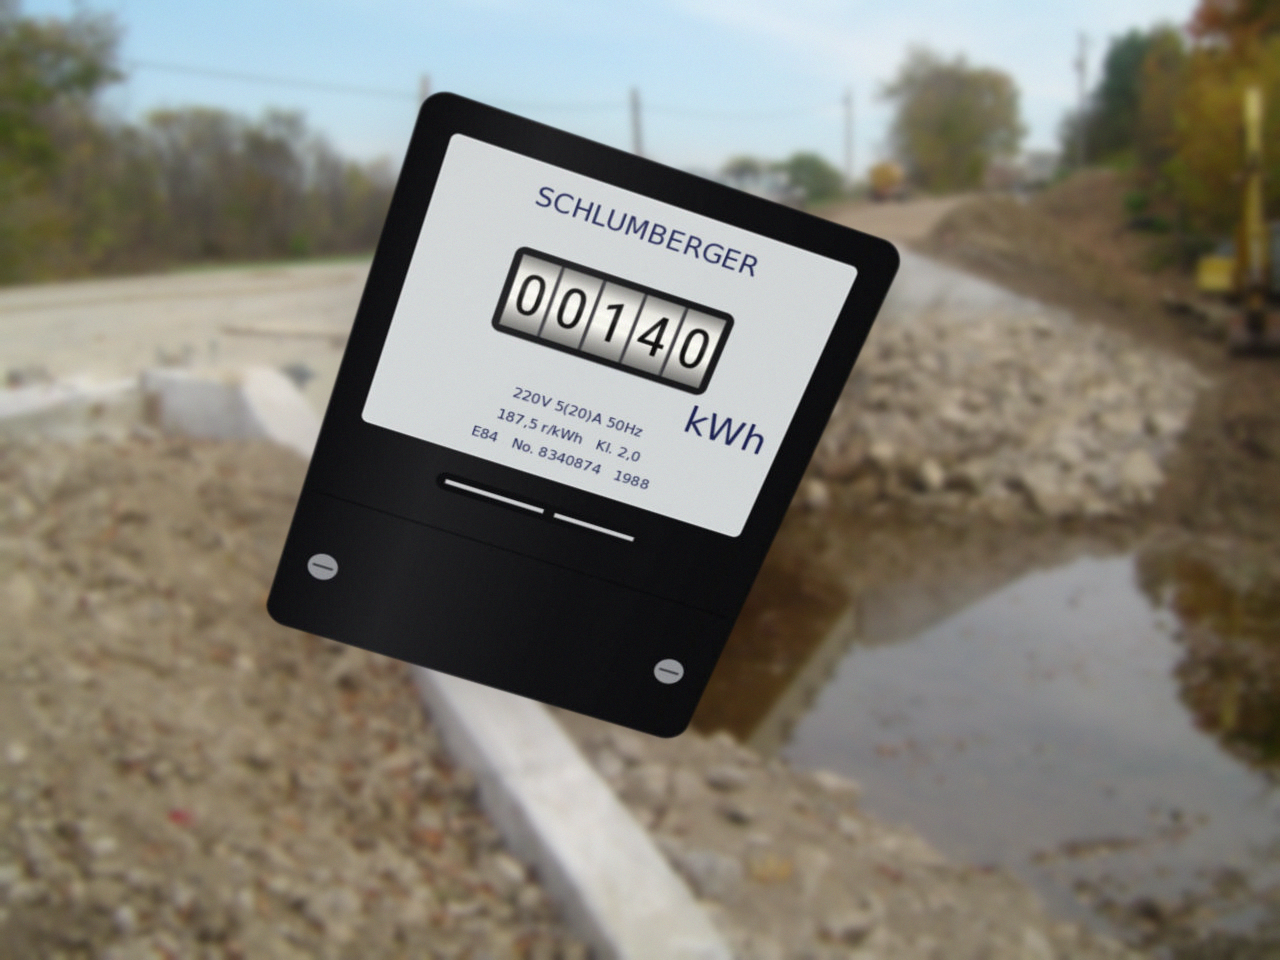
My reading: 140 kWh
